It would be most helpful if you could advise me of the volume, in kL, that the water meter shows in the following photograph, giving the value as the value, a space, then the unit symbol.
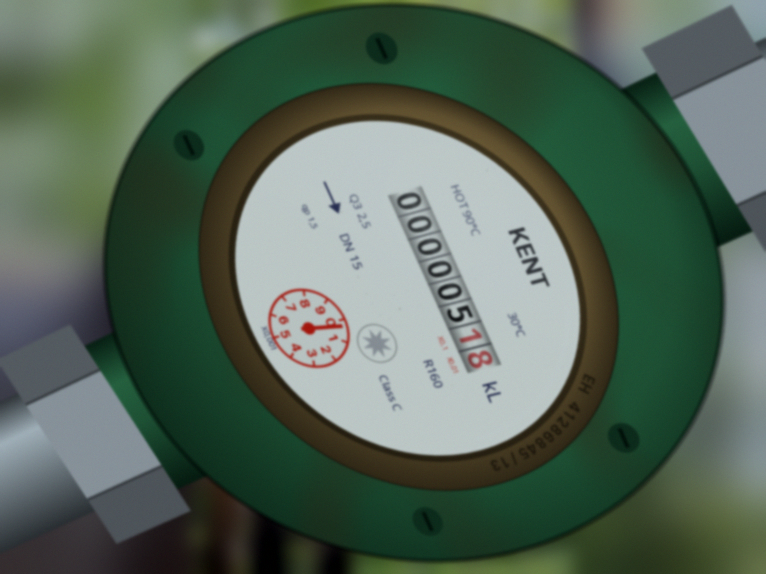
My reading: 5.180 kL
